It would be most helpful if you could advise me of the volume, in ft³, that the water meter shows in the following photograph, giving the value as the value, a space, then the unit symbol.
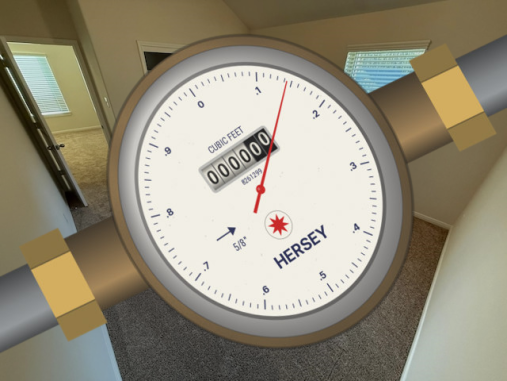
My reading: 0.14 ft³
